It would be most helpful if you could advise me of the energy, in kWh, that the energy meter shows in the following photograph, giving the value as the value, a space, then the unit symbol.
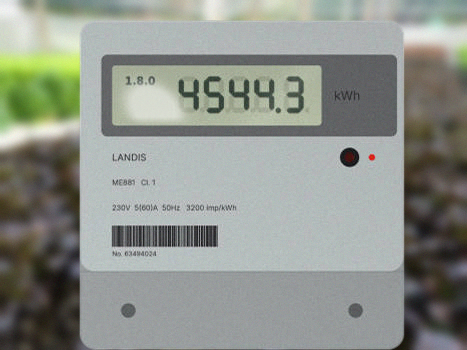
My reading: 4544.3 kWh
